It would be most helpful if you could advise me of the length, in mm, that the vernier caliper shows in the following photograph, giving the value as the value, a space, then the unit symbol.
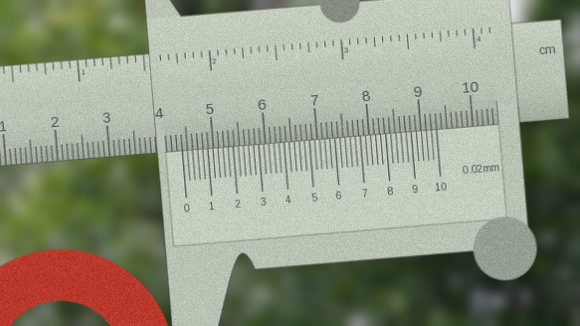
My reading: 44.0 mm
